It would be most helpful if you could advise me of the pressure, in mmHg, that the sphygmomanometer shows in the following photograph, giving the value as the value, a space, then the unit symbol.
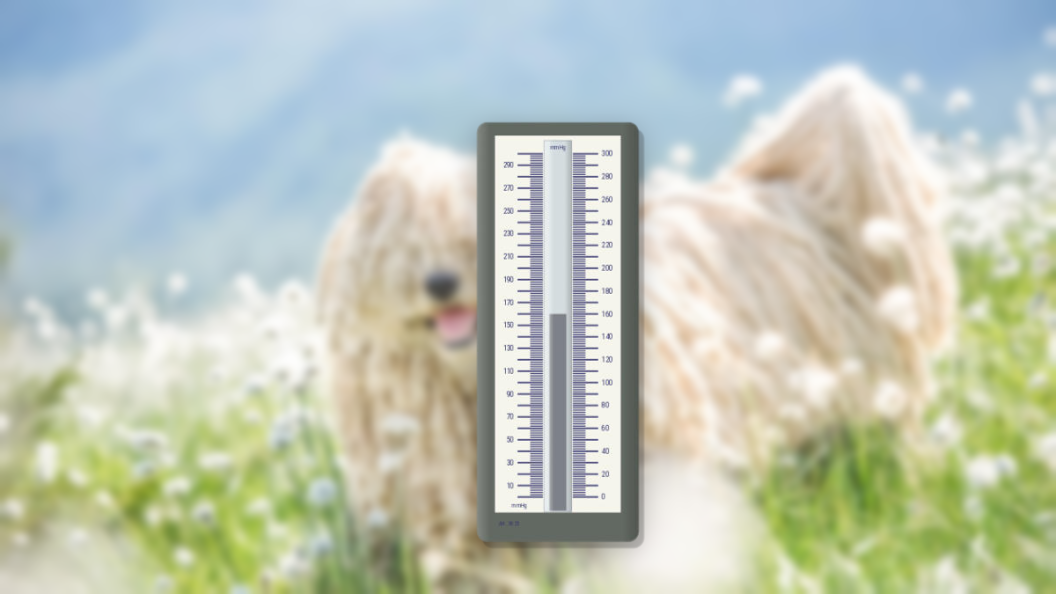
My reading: 160 mmHg
